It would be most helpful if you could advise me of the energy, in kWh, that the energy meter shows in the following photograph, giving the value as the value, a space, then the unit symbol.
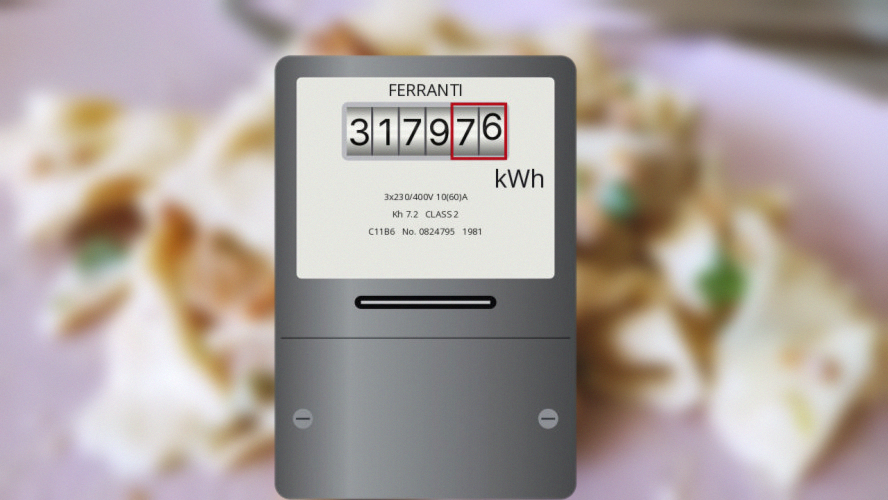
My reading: 3179.76 kWh
